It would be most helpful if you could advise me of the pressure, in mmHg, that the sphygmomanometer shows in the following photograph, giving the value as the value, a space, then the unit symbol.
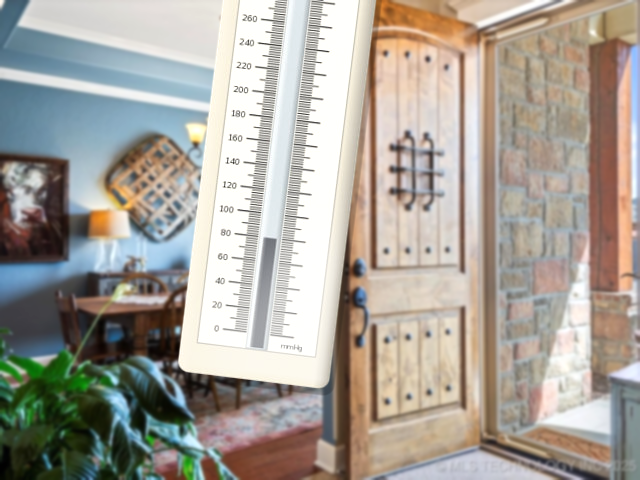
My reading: 80 mmHg
